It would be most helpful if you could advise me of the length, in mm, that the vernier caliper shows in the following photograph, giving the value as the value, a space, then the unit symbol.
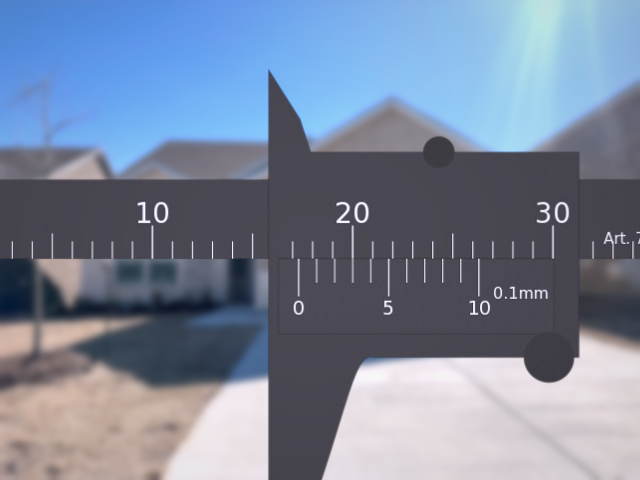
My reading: 17.3 mm
